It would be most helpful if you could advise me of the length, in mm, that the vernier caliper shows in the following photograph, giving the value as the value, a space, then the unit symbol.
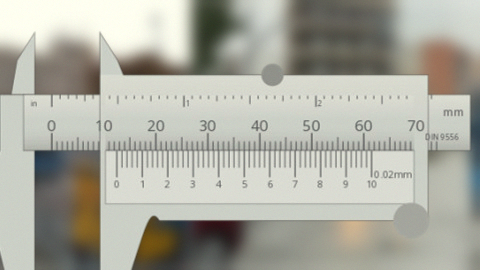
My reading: 12.5 mm
